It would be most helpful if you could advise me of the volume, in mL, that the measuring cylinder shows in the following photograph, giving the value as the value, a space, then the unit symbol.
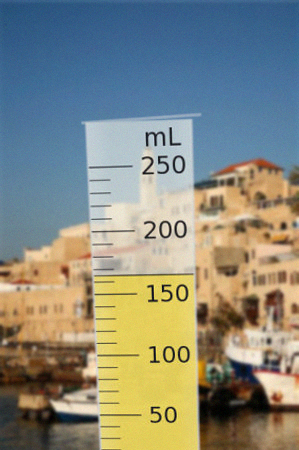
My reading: 165 mL
